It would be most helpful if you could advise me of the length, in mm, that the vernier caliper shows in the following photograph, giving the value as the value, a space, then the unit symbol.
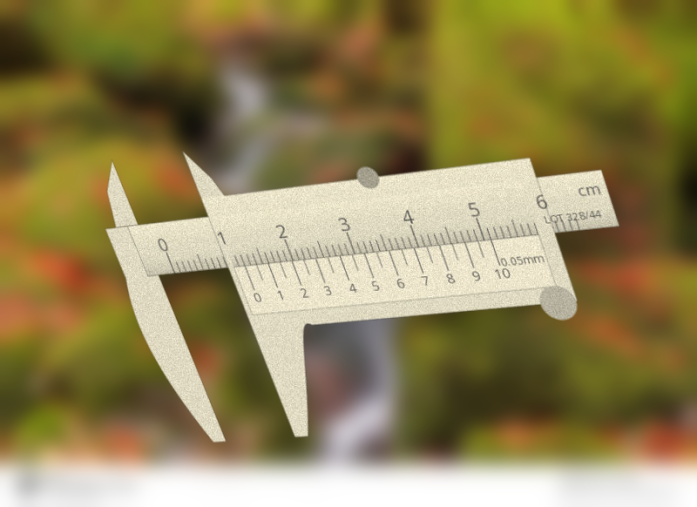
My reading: 12.0 mm
